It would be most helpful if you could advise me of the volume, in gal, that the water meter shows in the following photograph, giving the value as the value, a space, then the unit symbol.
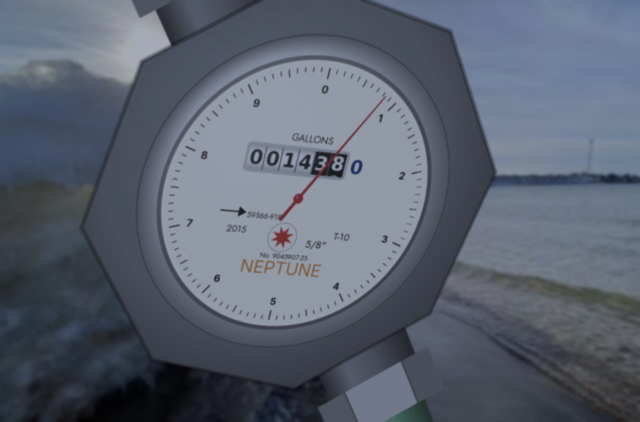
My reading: 14380.8 gal
